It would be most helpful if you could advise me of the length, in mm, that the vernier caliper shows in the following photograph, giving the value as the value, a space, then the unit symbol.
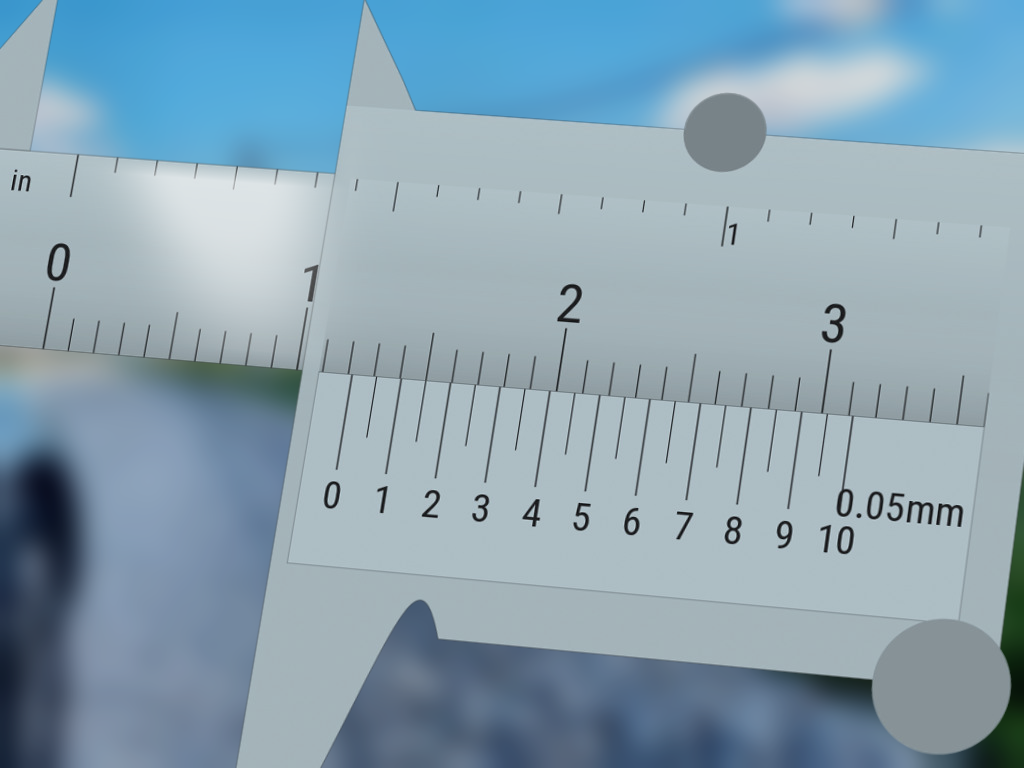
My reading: 12.15 mm
